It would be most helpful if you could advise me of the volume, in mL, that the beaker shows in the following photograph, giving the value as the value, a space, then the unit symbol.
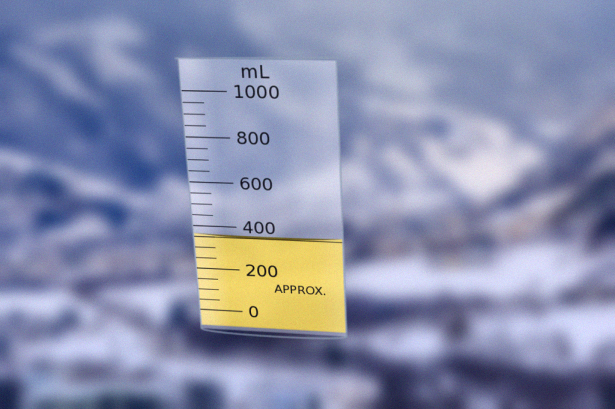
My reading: 350 mL
